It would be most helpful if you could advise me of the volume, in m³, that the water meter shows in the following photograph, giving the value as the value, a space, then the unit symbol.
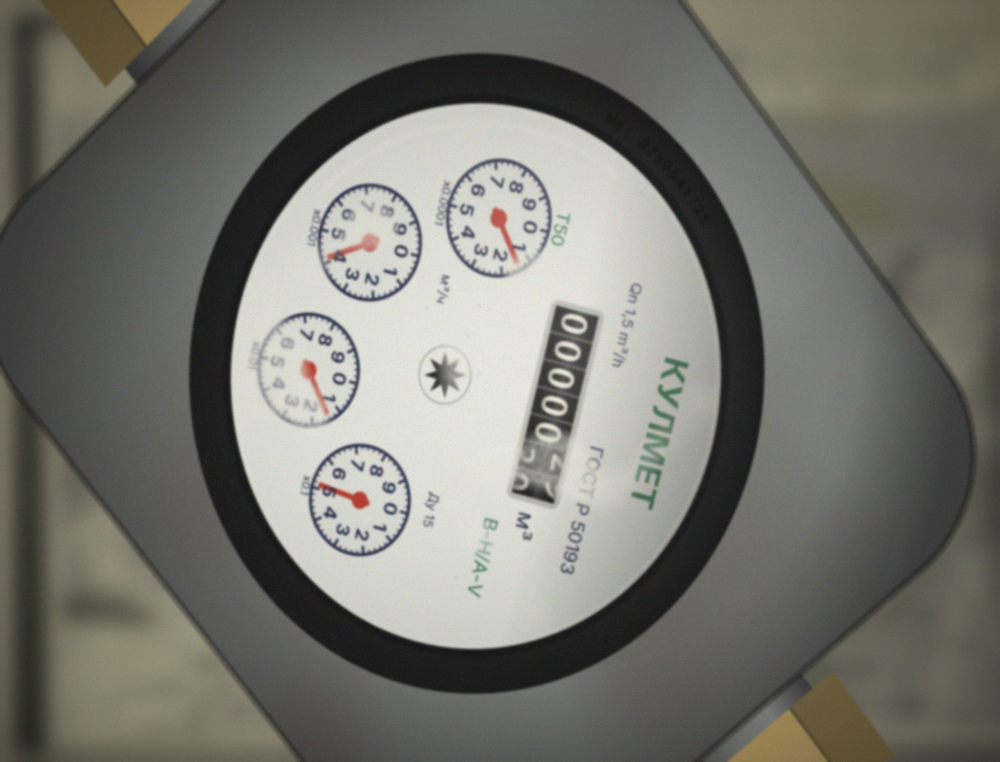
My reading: 29.5141 m³
